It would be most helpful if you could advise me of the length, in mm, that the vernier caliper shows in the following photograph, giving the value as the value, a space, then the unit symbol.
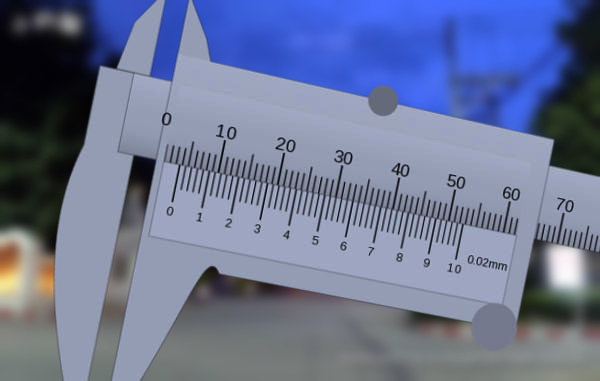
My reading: 3.6 mm
